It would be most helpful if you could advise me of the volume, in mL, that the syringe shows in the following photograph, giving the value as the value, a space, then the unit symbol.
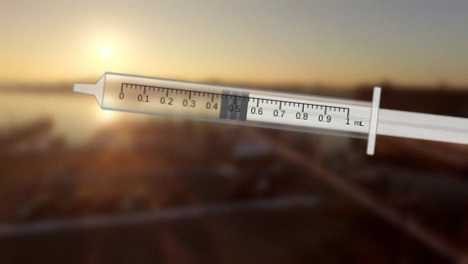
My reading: 0.44 mL
